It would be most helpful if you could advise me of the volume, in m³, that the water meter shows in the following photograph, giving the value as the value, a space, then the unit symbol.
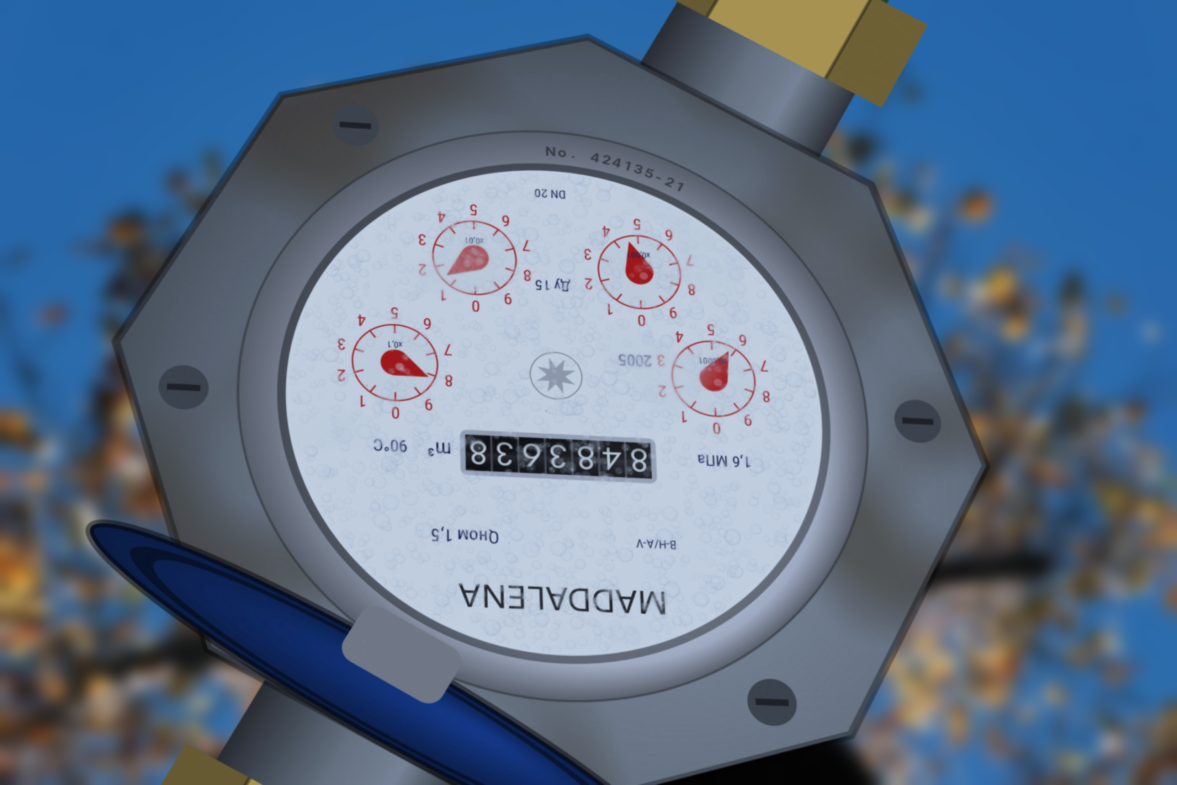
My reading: 8483638.8145 m³
